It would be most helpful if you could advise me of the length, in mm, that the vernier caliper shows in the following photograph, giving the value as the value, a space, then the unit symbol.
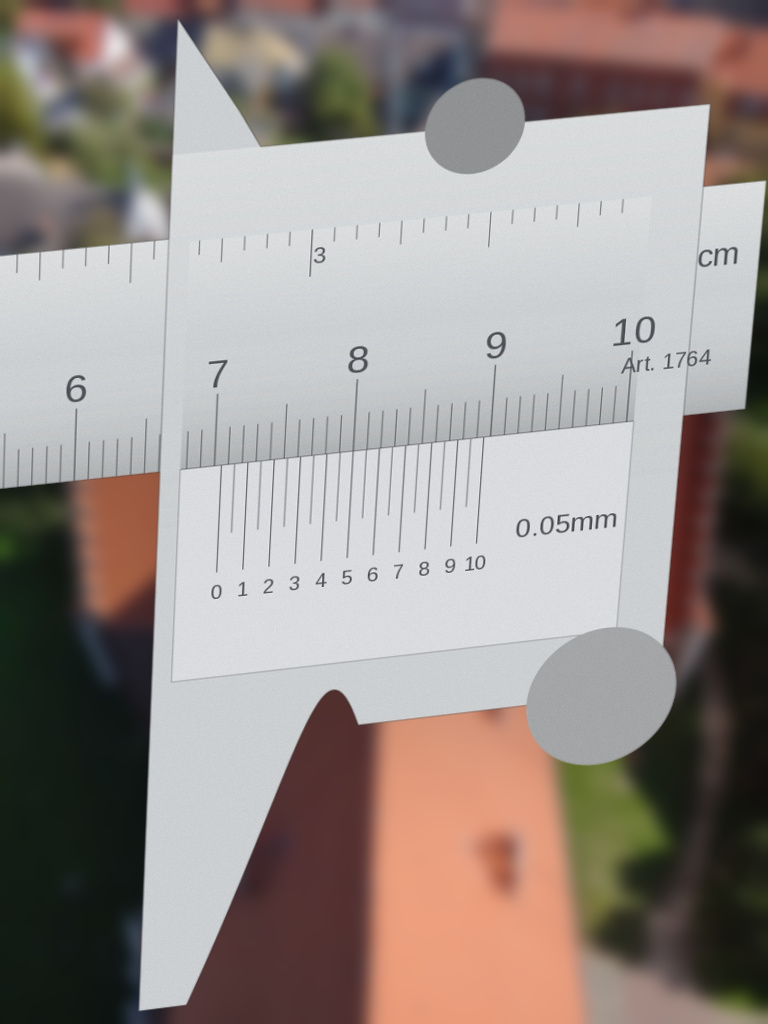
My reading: 70.5 mm
